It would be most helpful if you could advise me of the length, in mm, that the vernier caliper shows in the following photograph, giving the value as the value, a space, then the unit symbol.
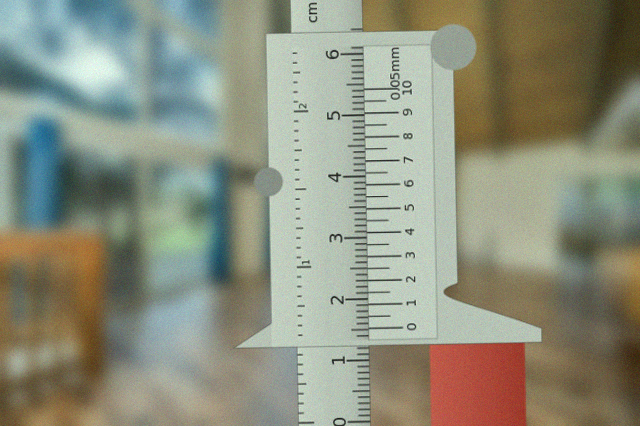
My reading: 15.2 mm
